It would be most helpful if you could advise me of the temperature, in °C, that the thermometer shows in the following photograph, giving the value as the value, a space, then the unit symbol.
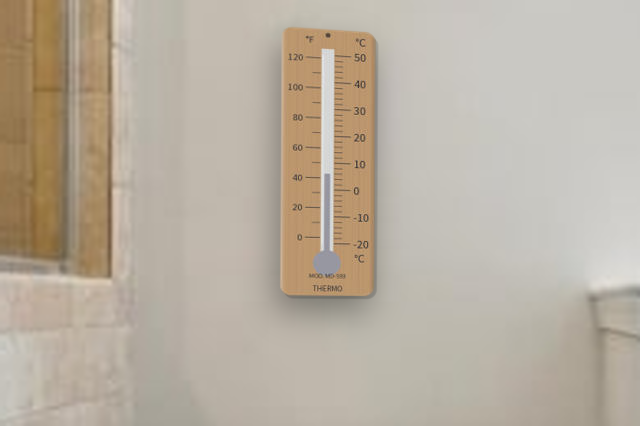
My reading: 6 °C
